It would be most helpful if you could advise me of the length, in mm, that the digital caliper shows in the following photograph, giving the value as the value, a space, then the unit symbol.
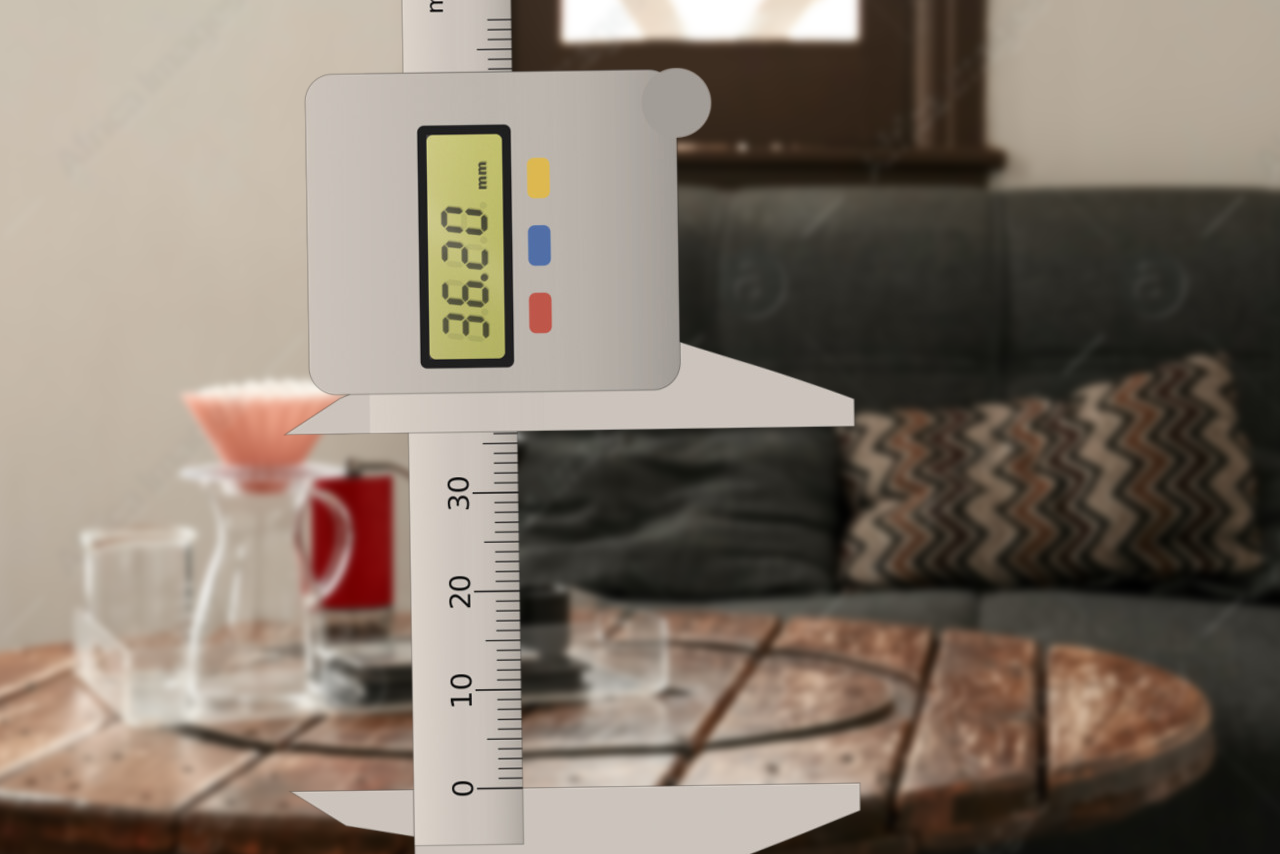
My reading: 36.20 mm
